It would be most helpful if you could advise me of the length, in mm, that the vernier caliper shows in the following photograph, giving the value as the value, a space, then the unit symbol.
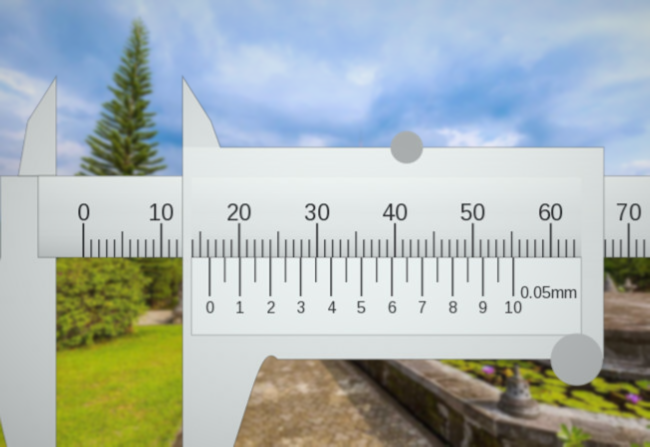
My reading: 16.2 mm
